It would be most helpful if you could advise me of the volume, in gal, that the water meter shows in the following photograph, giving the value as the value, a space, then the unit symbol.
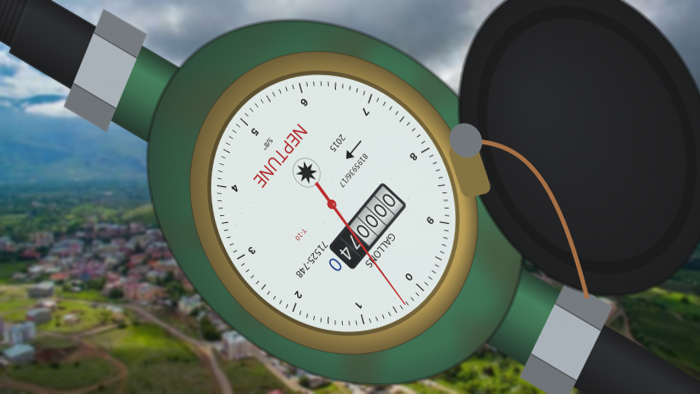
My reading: 740.3 gal
